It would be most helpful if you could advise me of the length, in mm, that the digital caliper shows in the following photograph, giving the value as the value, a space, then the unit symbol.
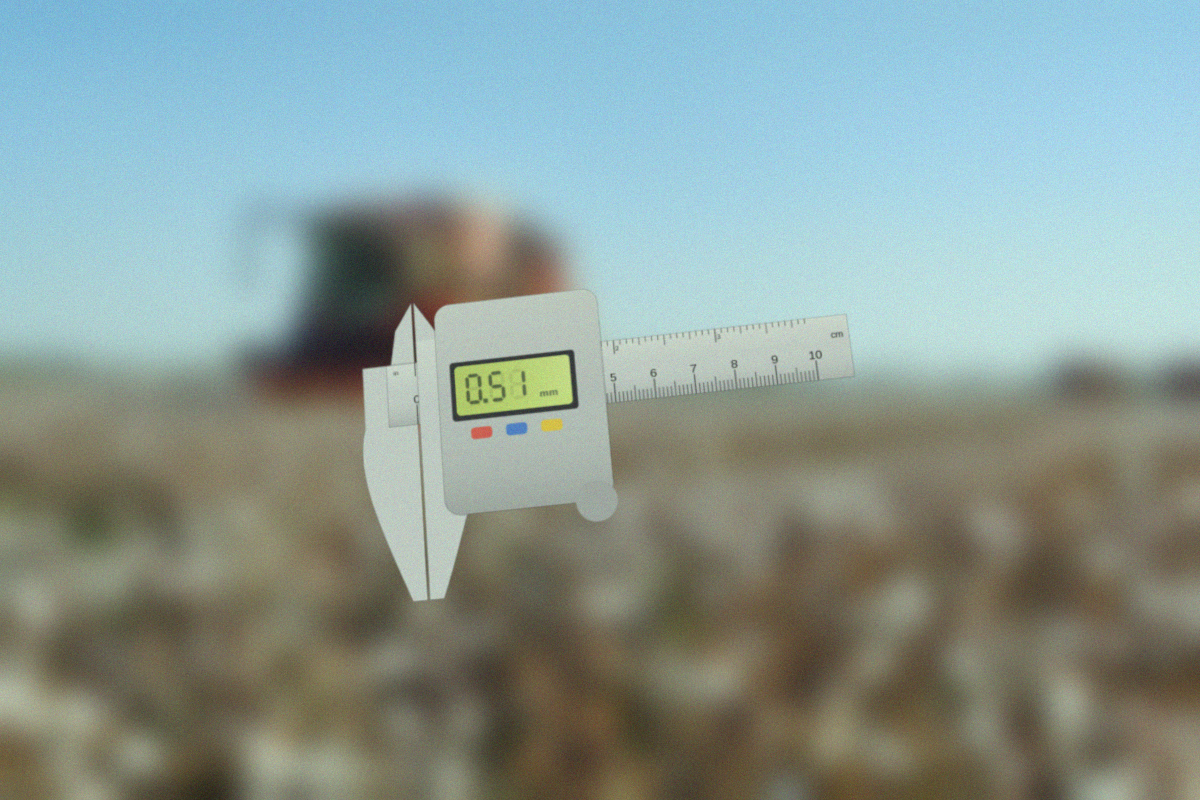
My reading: 0.51 mm
